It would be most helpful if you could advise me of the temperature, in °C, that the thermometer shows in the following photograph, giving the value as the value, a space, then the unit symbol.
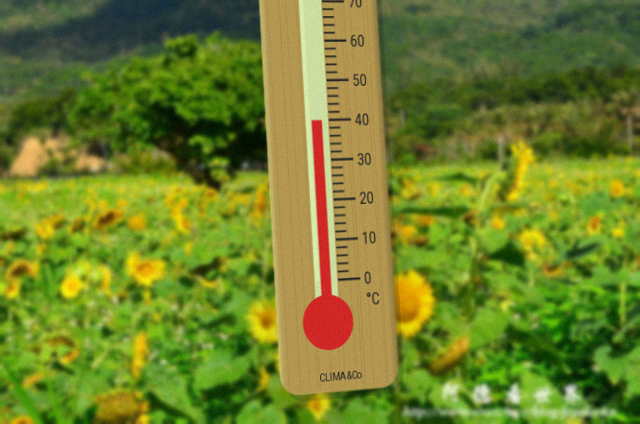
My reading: 40 °C
